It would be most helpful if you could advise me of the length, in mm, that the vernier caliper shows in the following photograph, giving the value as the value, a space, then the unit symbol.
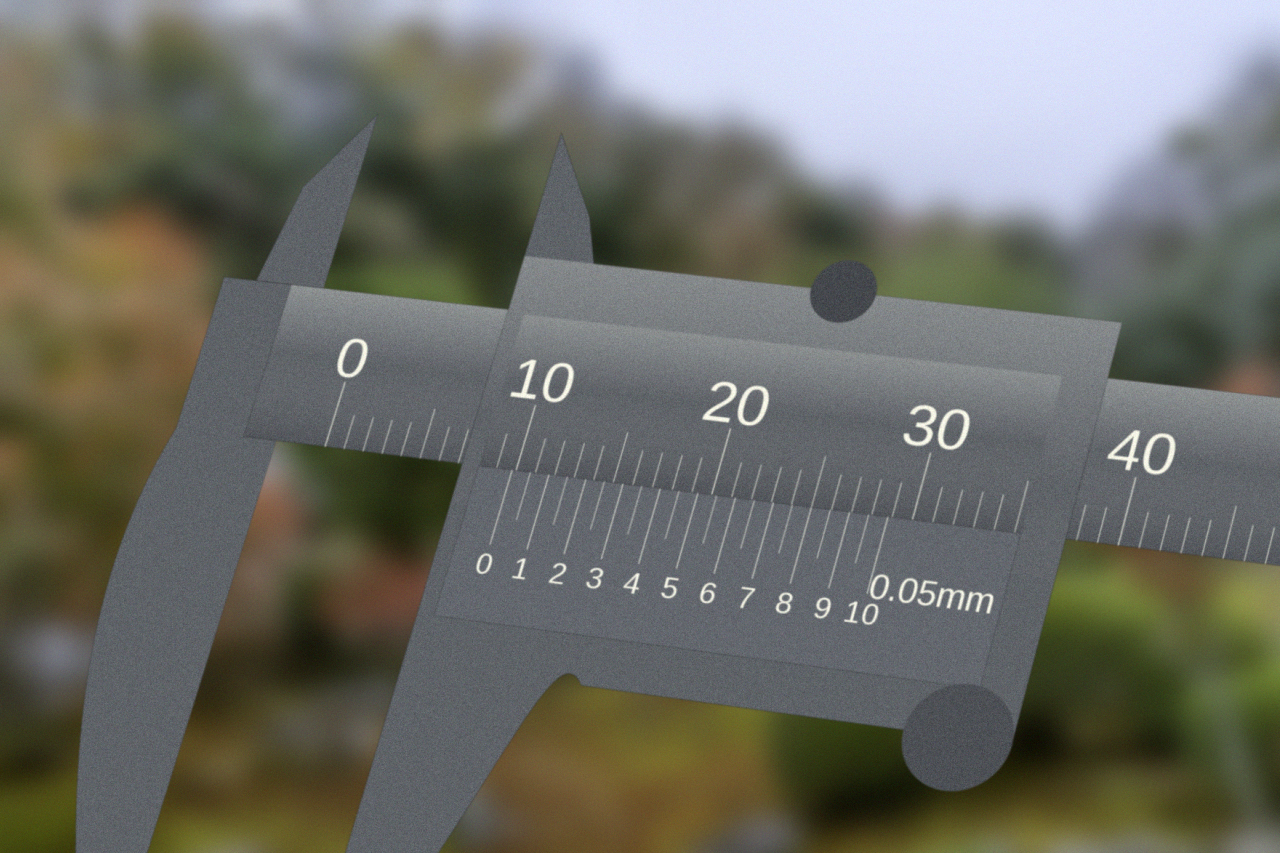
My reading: 9.8 mm
